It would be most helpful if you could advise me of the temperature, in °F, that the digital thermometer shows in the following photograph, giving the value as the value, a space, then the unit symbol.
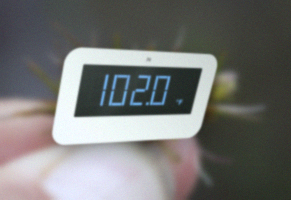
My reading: 102.0 °F
